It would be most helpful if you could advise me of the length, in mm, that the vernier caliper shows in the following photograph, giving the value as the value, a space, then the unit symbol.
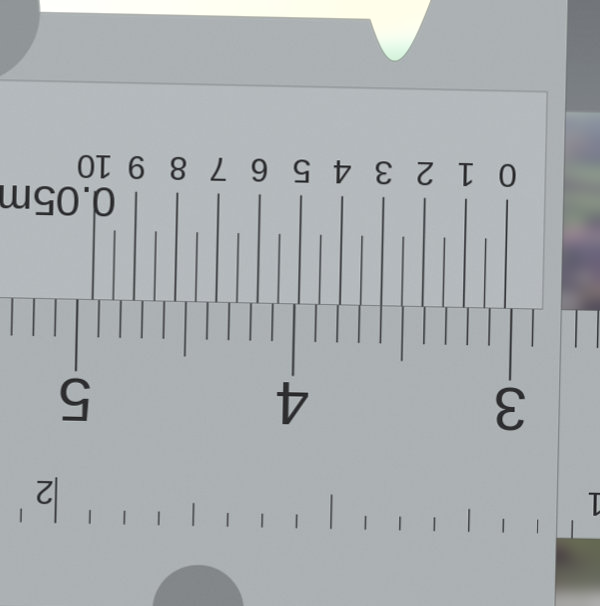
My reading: 30.3 mm
